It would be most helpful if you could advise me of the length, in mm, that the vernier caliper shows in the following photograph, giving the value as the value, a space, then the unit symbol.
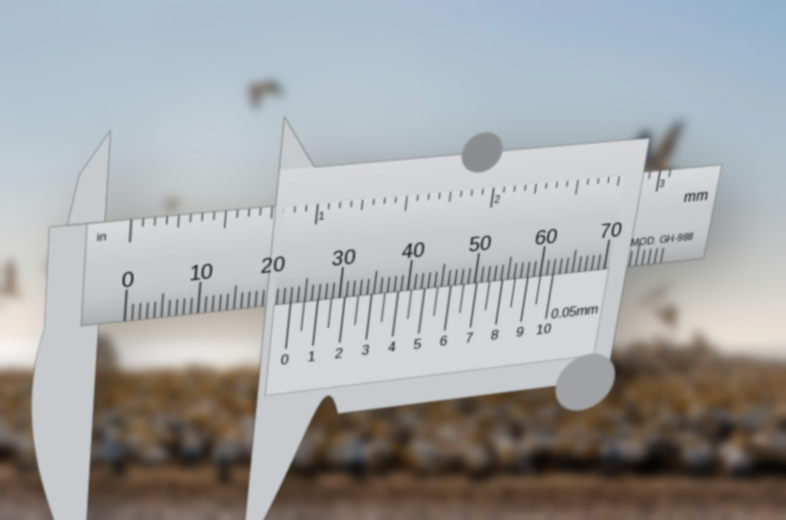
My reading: 23.0 mm
